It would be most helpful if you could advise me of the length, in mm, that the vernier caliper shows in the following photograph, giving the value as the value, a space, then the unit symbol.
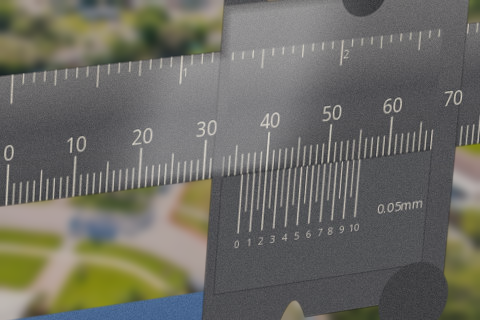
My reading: 36.2 mm
